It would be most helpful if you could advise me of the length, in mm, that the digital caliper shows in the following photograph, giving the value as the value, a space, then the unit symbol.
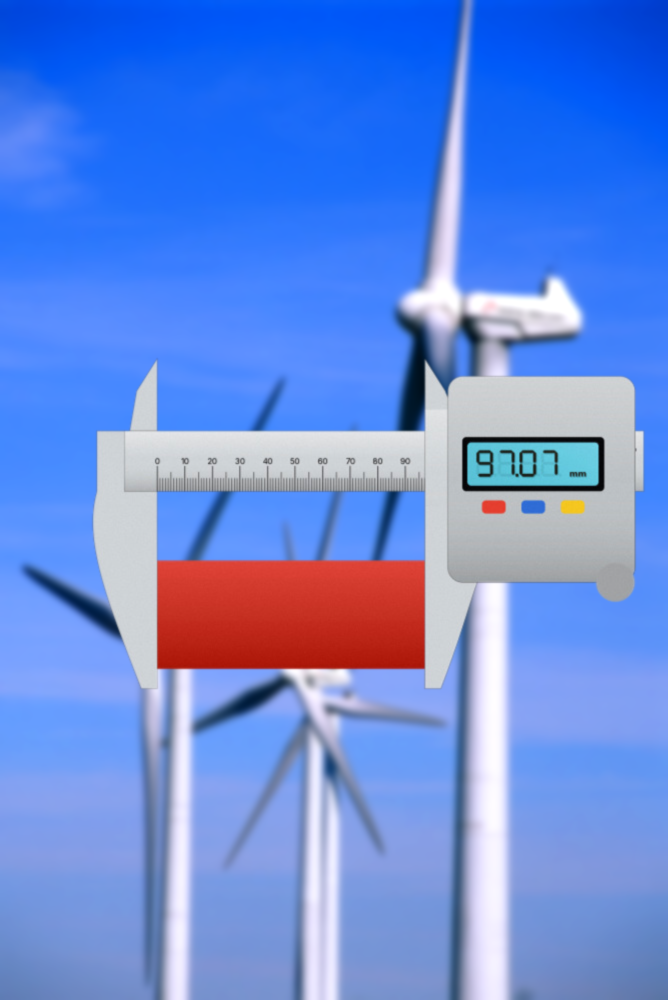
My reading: 97.07 mm
